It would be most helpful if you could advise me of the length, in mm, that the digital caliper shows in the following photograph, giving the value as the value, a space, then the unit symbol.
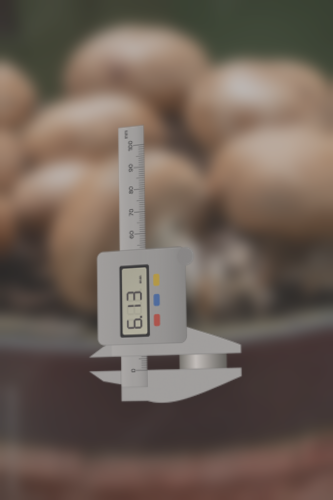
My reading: 6.13 mm
